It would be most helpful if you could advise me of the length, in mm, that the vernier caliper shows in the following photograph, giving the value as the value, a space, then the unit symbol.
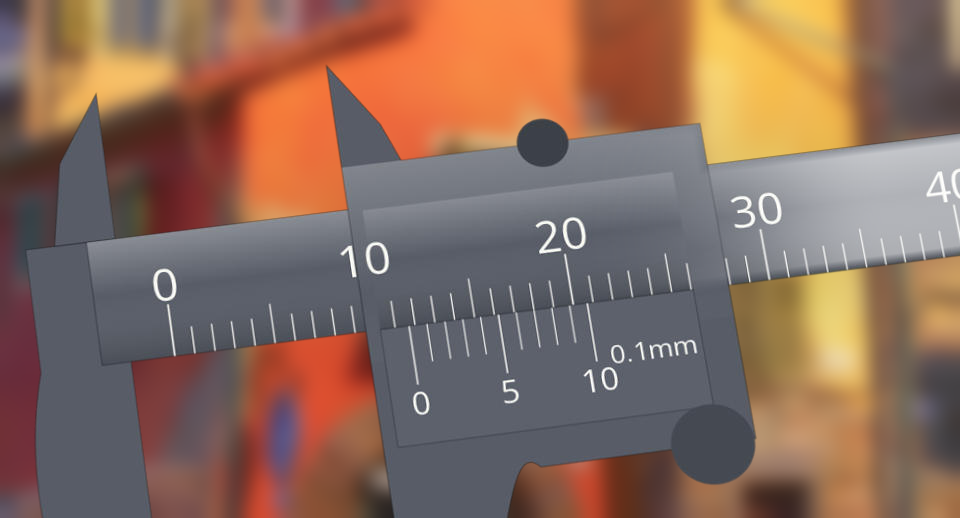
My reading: 11.7 mm
